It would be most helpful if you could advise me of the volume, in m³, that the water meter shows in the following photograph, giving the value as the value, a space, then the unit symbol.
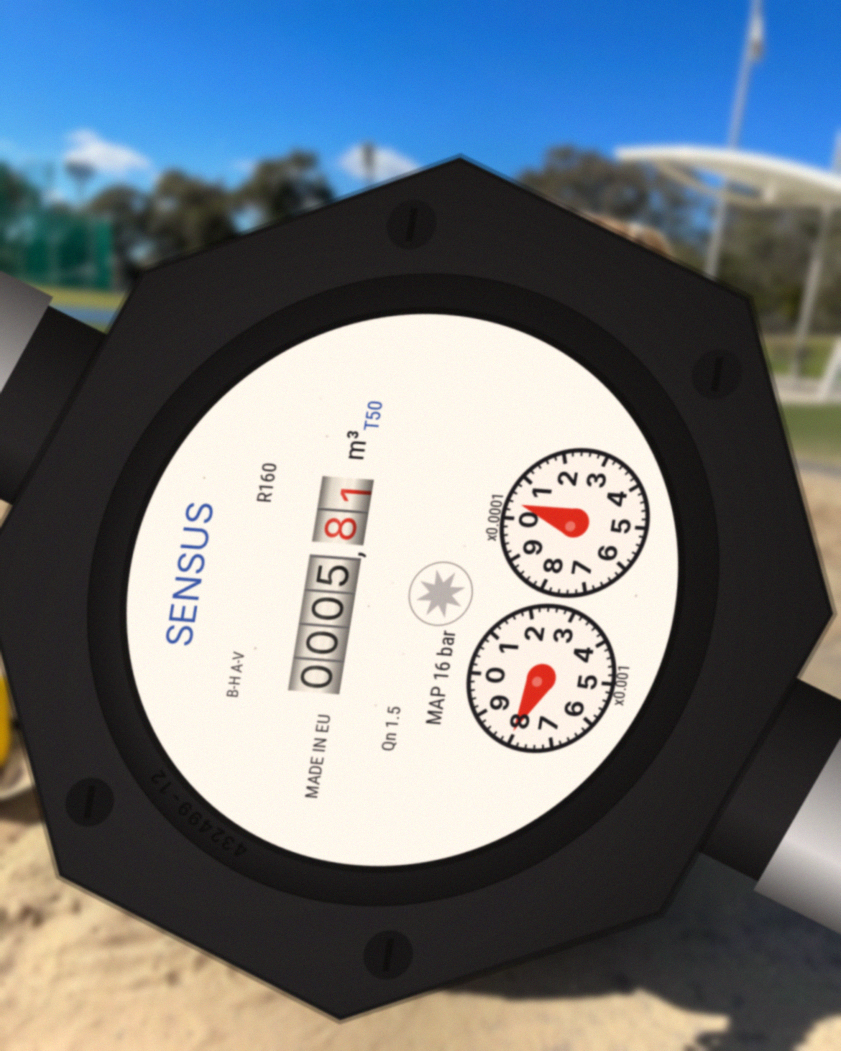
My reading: 5.8080 m³
